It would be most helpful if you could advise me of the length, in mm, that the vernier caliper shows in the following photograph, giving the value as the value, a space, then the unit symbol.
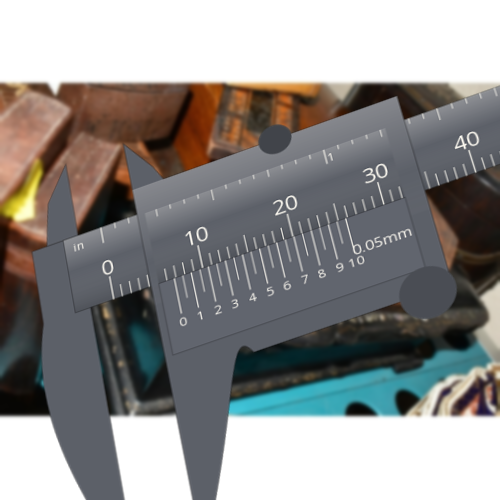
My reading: 6.8 mm
